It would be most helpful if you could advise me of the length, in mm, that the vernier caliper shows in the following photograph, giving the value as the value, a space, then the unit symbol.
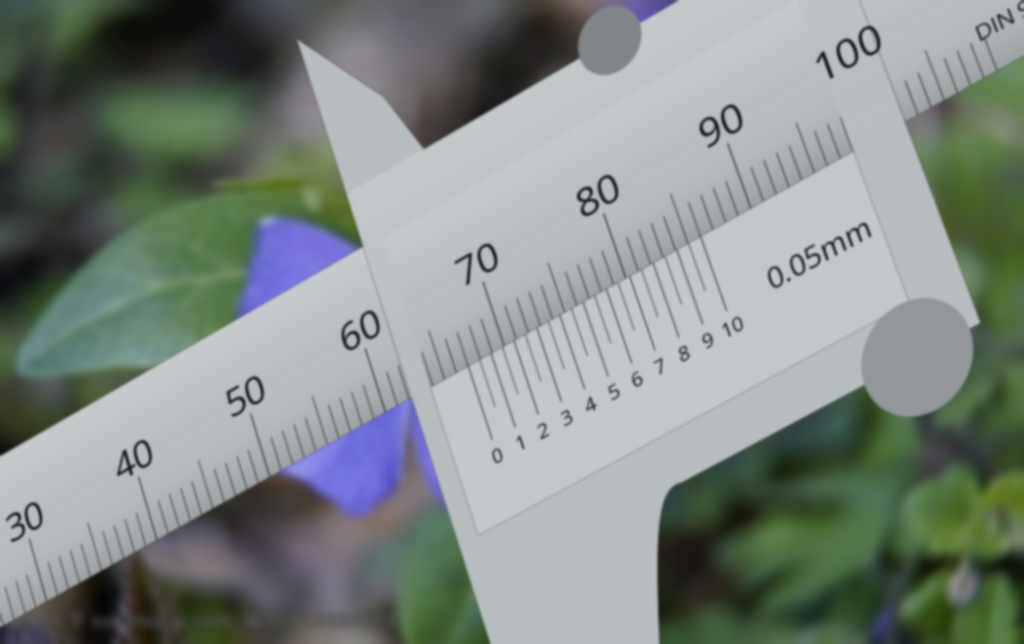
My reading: 67.0 mm
